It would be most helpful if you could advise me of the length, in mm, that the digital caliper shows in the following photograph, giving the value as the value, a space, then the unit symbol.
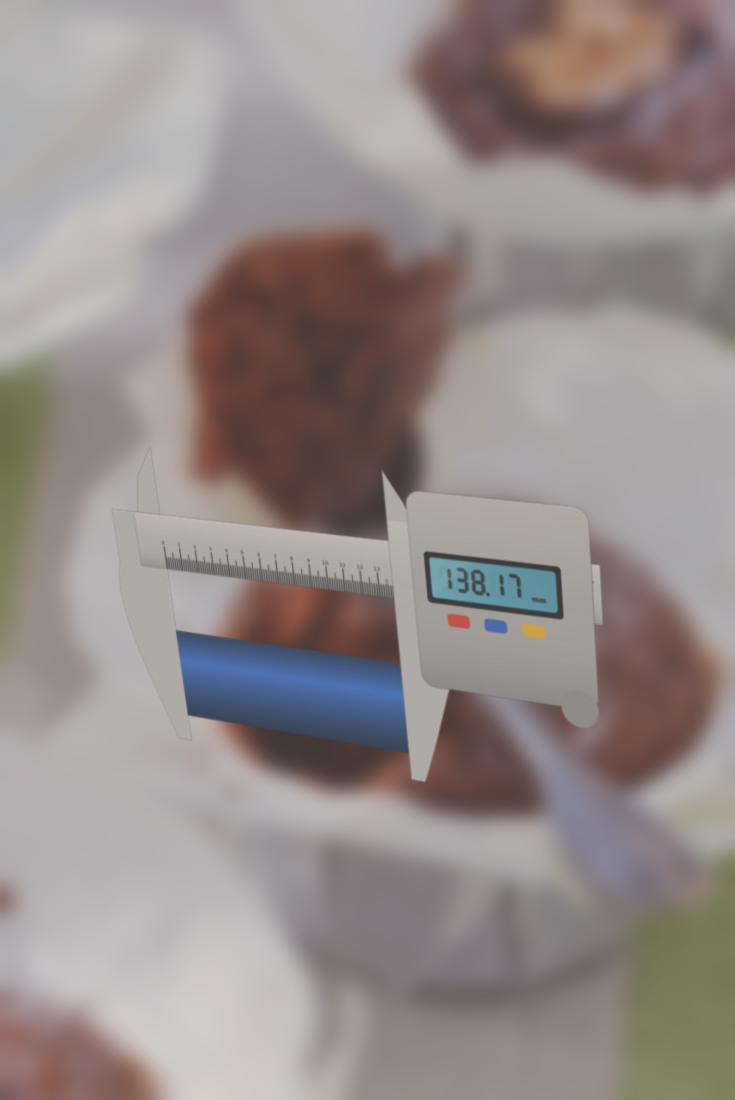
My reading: 138.17 mm
